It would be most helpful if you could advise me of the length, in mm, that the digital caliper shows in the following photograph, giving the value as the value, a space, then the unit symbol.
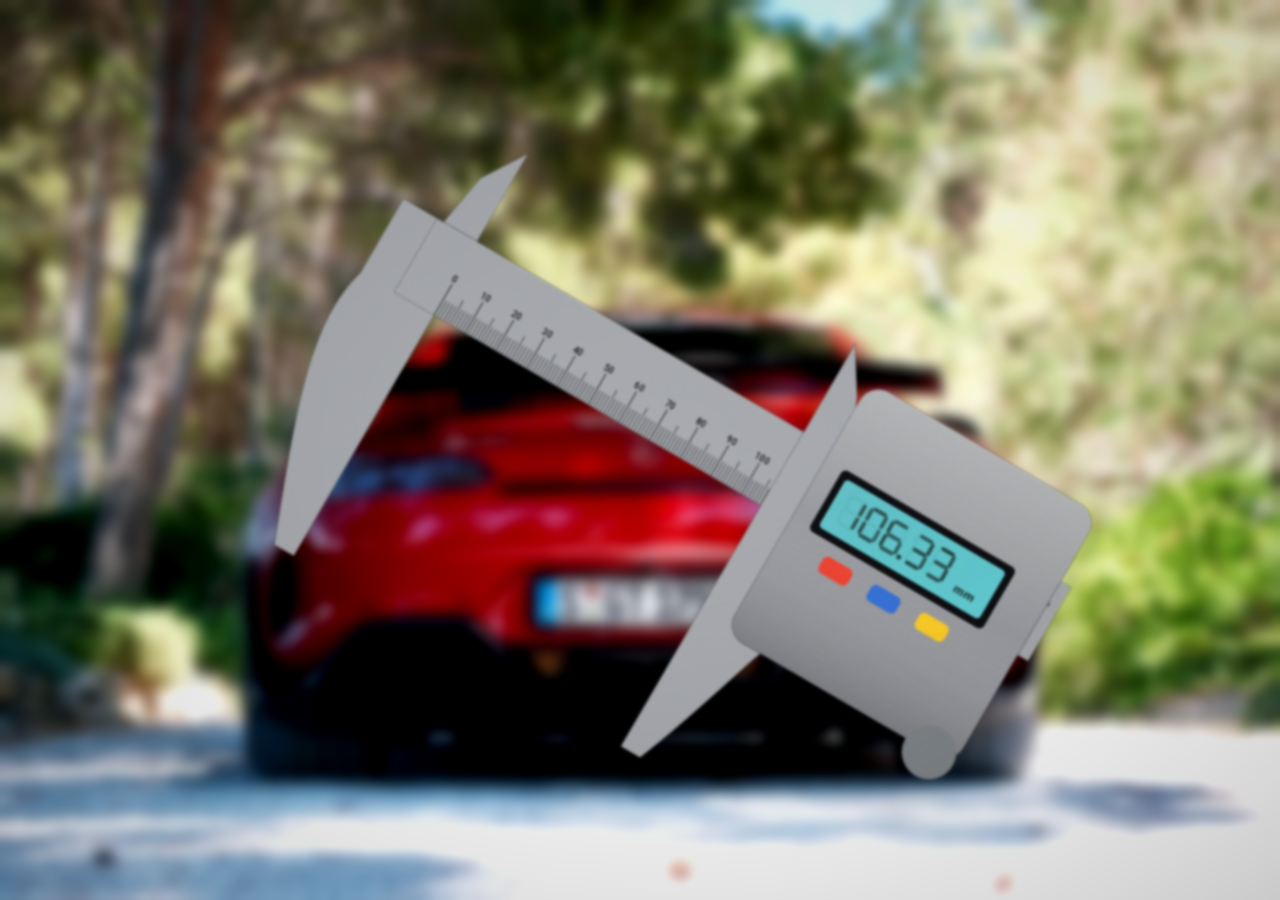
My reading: 106.33 mm
